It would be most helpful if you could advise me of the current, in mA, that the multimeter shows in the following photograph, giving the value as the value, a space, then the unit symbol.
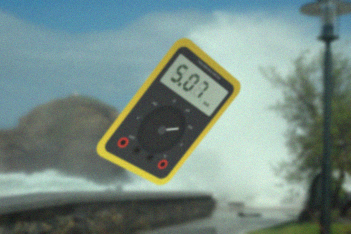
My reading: 5.07 mA
